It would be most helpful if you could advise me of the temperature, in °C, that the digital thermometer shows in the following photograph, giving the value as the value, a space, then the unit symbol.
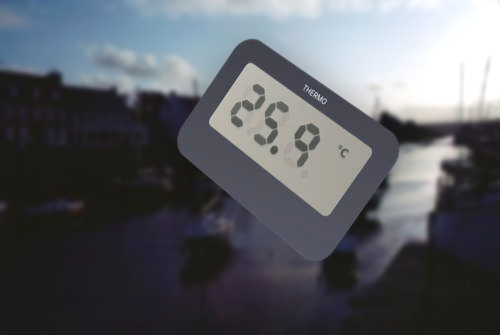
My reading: 25.9 °C
